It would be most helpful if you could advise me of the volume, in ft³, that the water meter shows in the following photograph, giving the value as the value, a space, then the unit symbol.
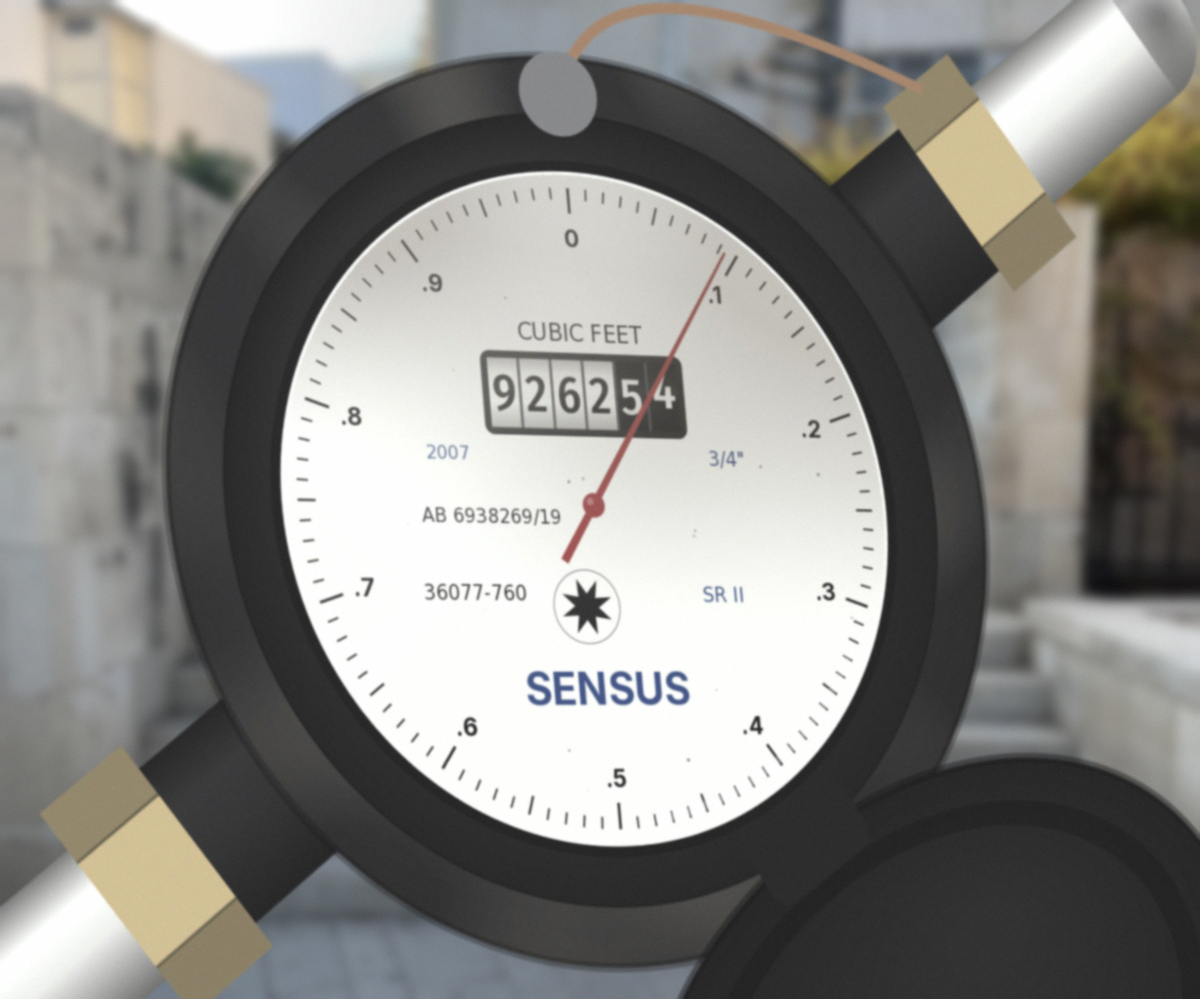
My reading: 926254.09 ft³
